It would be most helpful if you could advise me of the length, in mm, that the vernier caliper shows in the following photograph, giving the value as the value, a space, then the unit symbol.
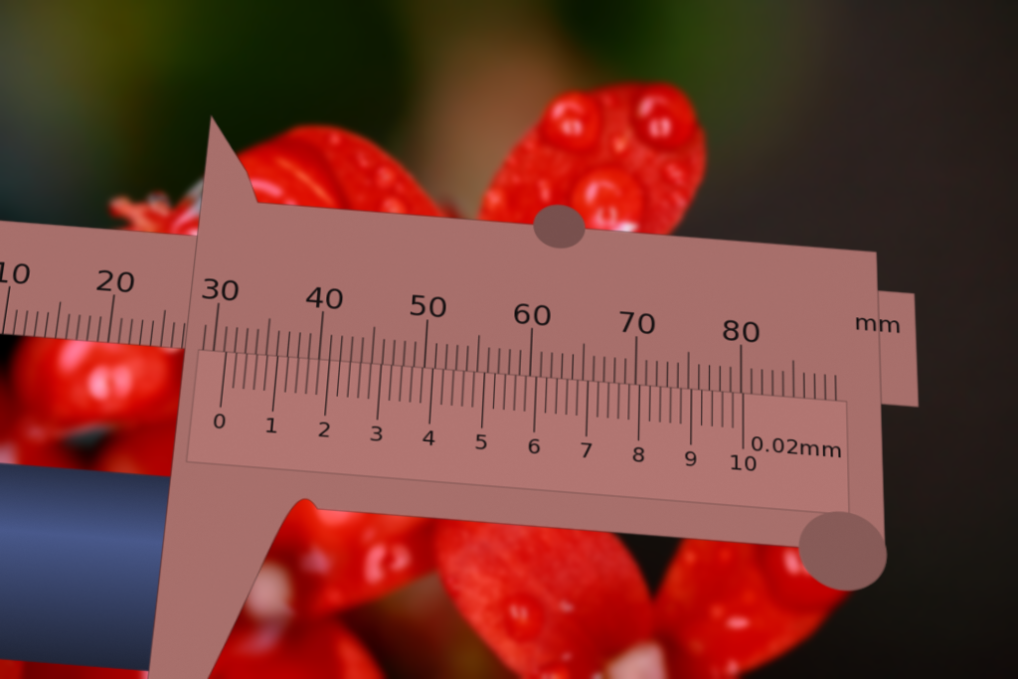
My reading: 31.2 mm
